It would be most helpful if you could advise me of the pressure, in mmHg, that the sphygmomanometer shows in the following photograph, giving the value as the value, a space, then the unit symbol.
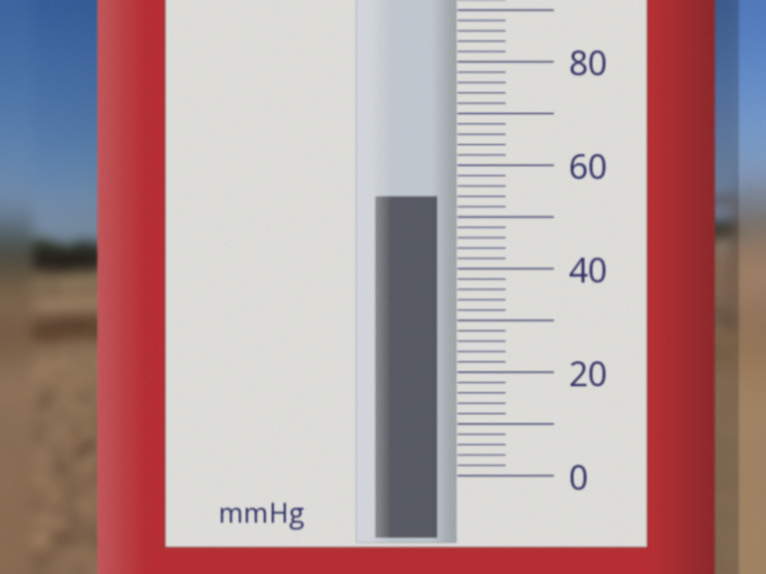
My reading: 54 mmHg
